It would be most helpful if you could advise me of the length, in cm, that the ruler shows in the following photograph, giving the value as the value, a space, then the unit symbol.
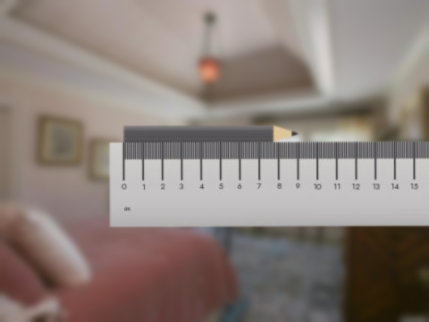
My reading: 9 cm
